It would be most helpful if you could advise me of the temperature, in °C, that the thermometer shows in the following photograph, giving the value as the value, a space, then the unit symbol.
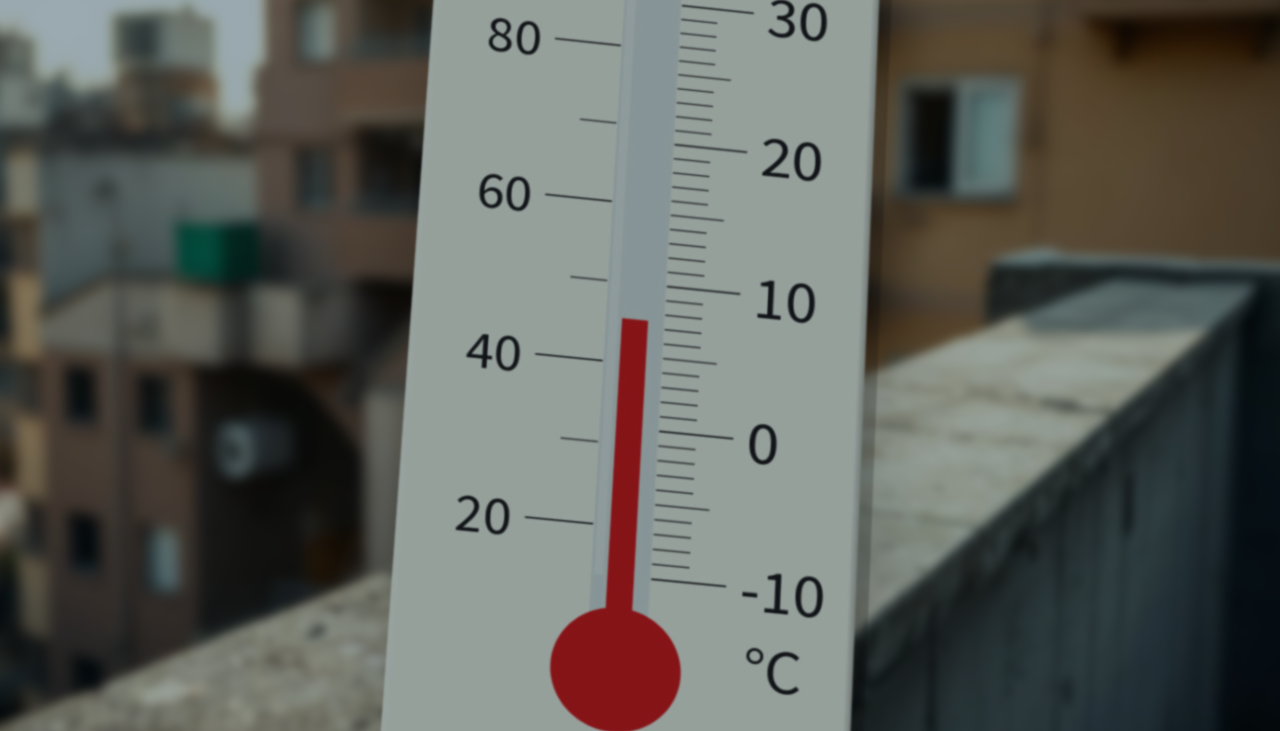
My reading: 7.5 °C
